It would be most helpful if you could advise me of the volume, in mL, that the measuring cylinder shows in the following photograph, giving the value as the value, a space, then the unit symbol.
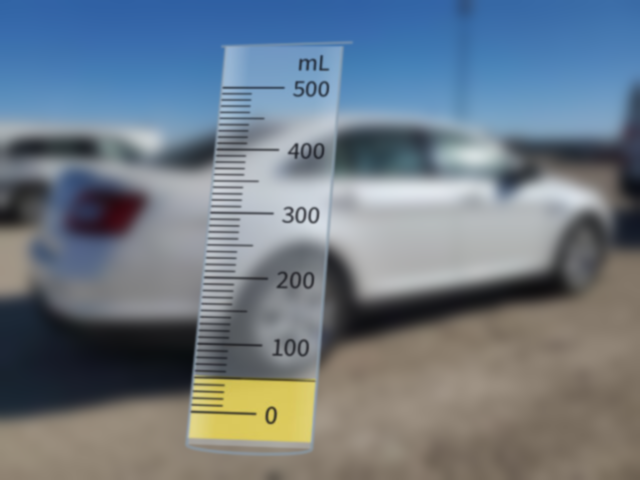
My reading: 50 mL
